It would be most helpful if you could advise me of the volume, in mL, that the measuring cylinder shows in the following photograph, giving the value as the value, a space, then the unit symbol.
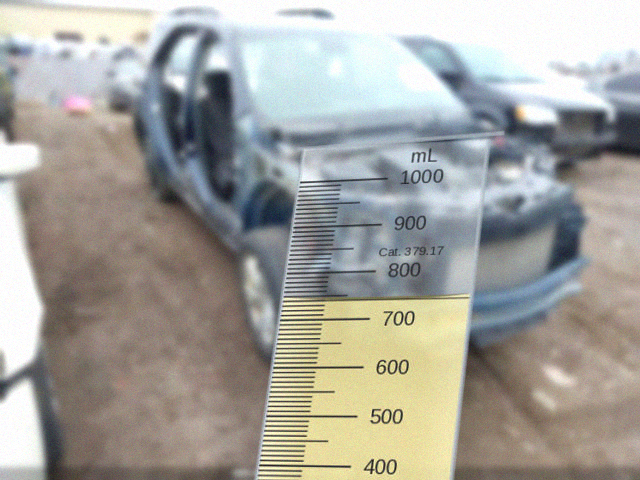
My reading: 740 mL
